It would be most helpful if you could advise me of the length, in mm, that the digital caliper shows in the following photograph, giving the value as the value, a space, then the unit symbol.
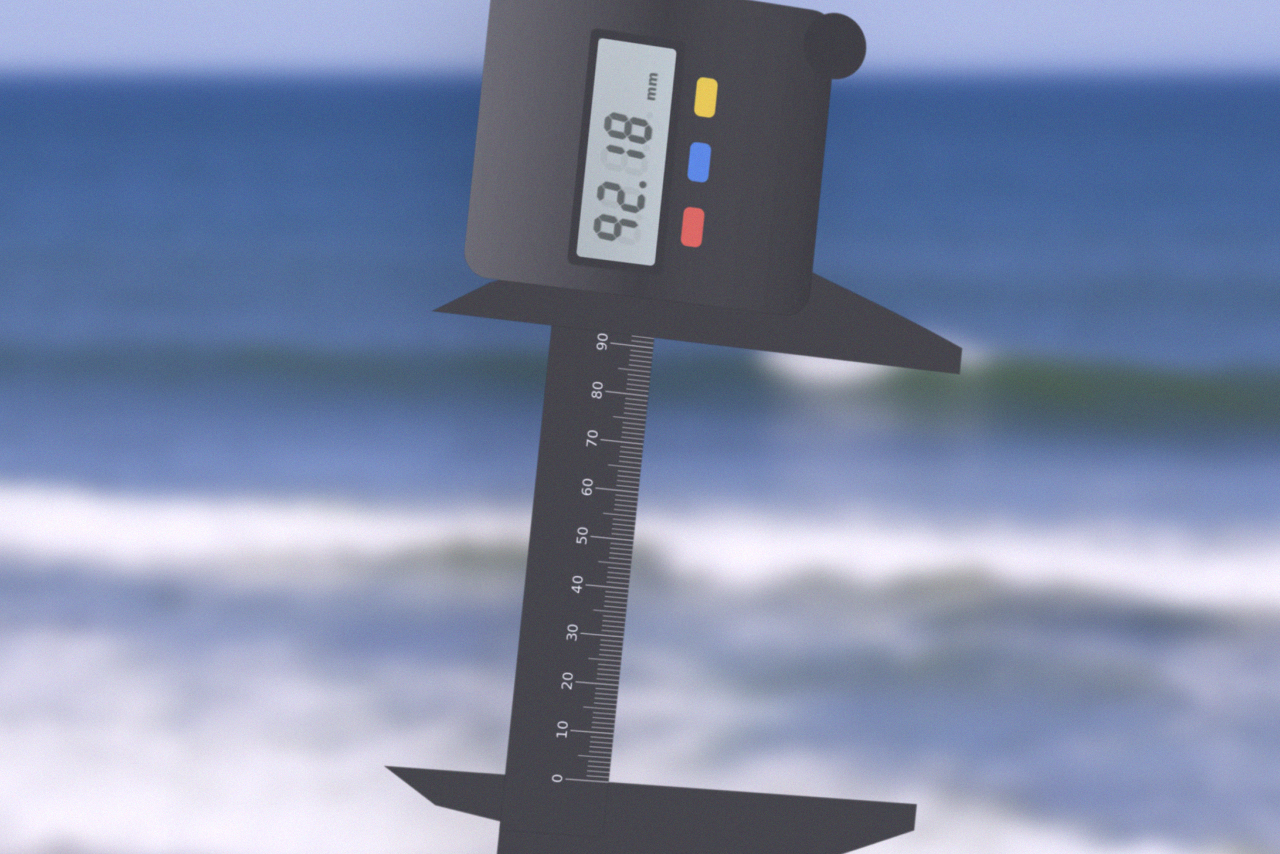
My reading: 92.18 mm
